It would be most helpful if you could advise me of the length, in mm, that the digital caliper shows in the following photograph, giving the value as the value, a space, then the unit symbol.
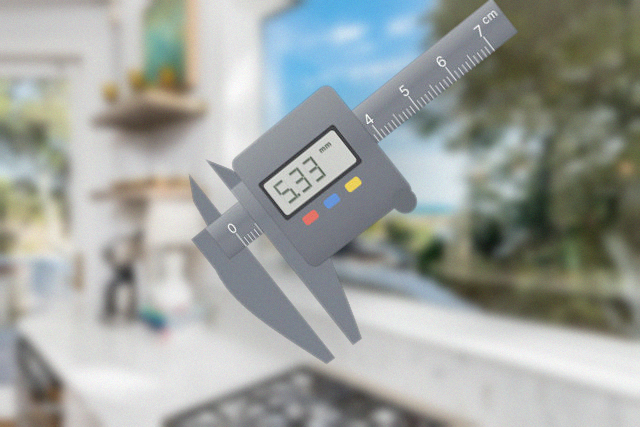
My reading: 5.33 mm
